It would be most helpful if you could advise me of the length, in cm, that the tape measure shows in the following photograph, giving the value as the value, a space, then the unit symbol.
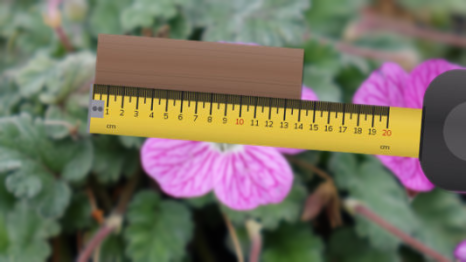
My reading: 14 cm
